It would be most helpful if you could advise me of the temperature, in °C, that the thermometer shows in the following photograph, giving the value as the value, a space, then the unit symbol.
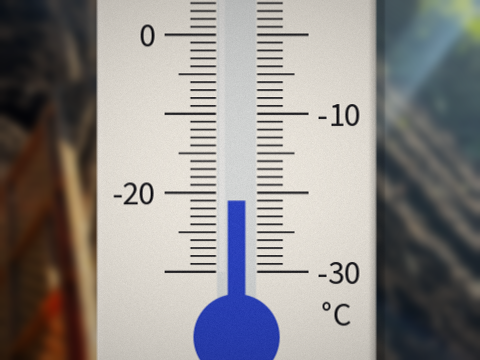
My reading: -21 °C
